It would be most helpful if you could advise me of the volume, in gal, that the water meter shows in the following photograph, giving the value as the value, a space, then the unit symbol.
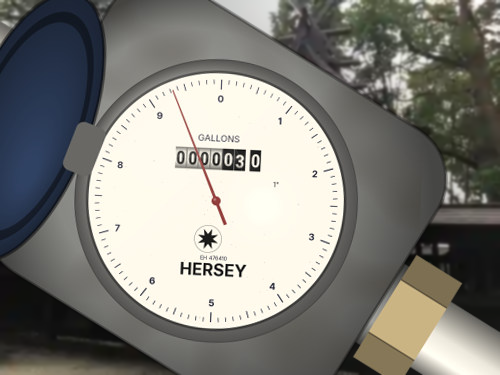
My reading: 29.3 gal
